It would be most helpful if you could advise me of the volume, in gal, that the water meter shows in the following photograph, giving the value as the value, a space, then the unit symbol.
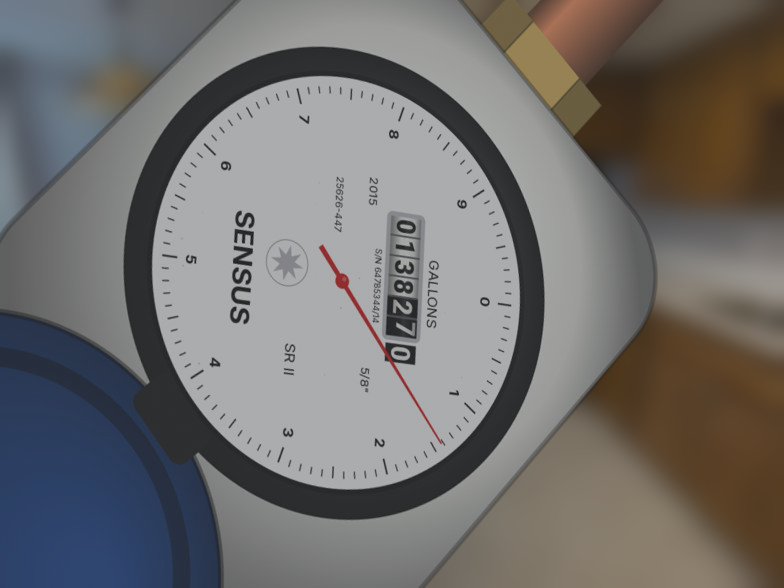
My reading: 138271.4 gal
